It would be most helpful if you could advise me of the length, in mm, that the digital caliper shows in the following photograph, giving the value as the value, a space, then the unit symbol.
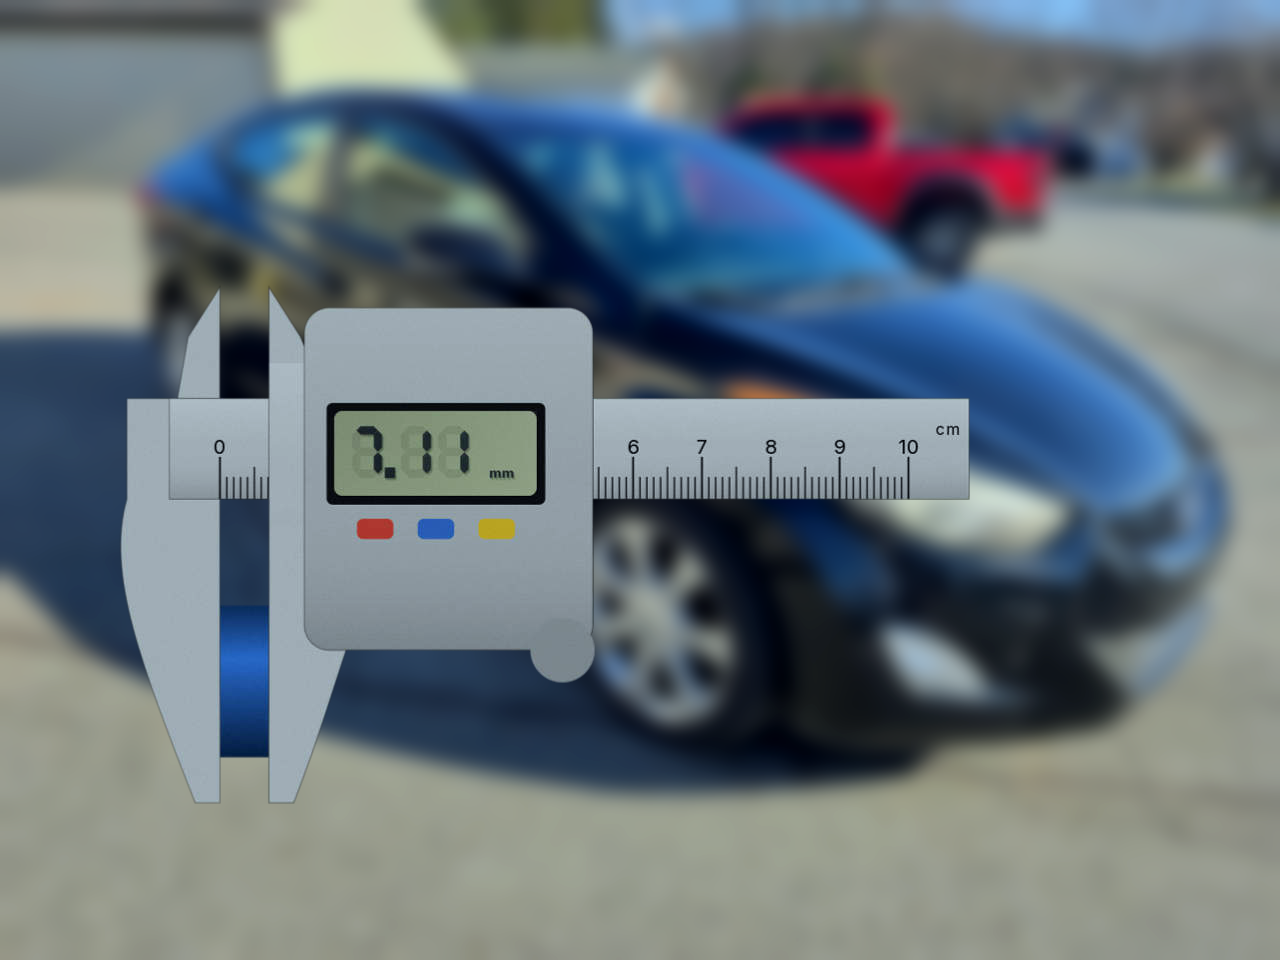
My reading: 7.11 mm
